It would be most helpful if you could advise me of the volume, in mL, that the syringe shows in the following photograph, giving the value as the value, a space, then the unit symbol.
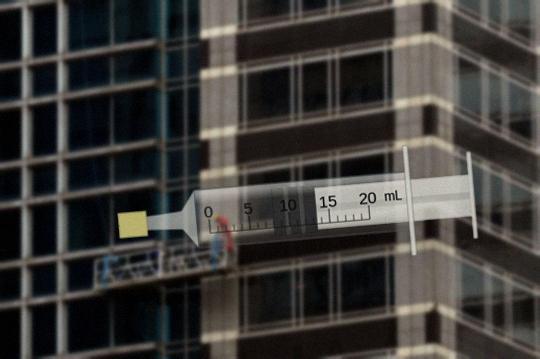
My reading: 8 mL
